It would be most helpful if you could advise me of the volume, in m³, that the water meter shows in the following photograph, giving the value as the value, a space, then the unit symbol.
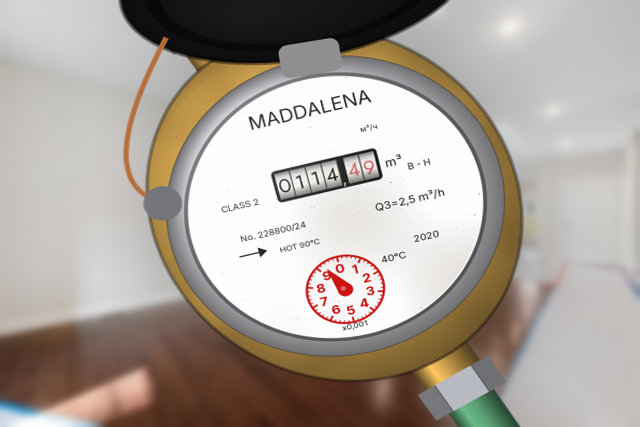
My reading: 114.489 m³
